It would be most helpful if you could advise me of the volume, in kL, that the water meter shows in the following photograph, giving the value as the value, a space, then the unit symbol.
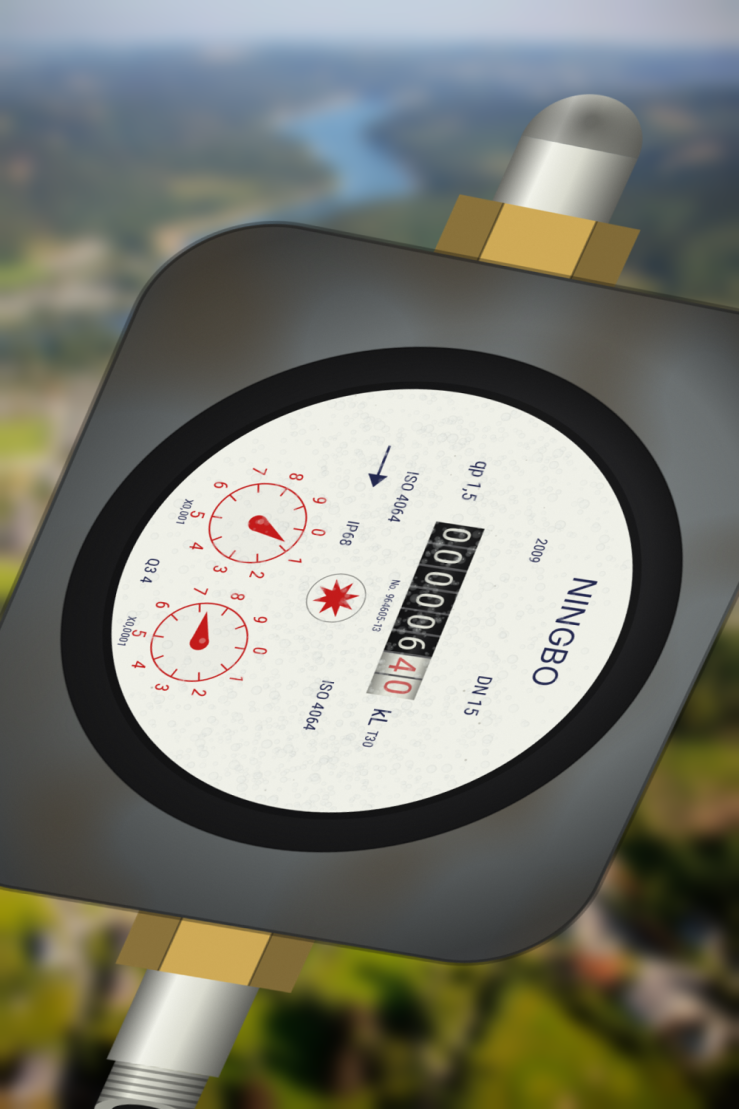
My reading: 6.4007 kL
